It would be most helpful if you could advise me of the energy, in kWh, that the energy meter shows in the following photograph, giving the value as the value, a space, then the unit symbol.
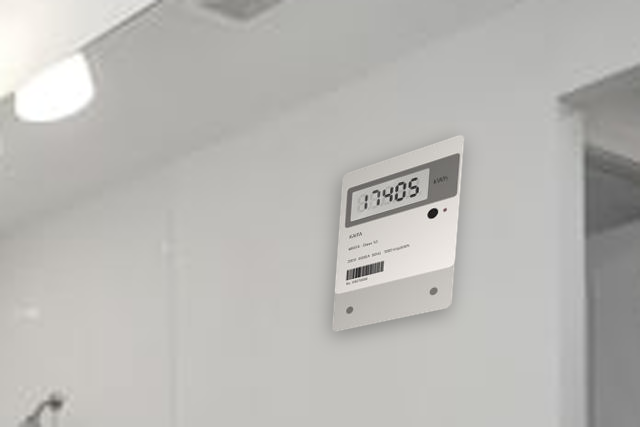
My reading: 17405 kWh
